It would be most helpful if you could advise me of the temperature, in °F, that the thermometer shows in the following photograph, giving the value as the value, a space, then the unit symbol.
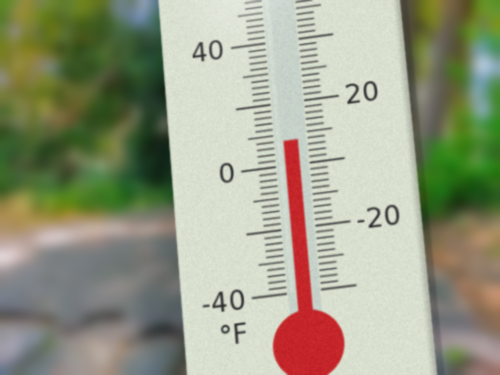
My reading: 8 °F
